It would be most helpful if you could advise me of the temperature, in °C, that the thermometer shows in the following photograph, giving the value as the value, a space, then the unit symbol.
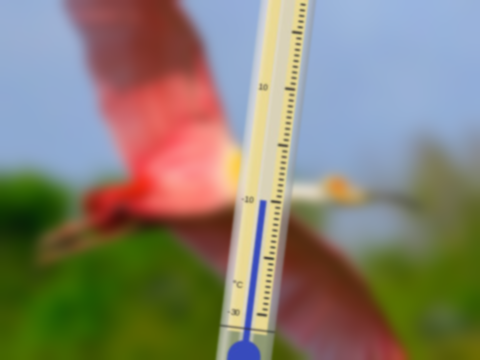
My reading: -10 °C
